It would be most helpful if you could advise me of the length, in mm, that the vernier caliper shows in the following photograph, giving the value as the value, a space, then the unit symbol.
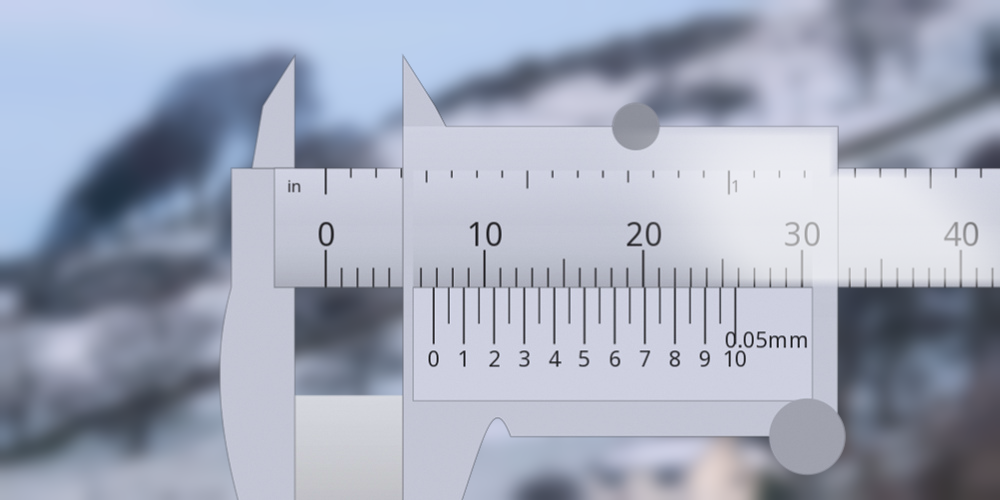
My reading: 6.8 mm
